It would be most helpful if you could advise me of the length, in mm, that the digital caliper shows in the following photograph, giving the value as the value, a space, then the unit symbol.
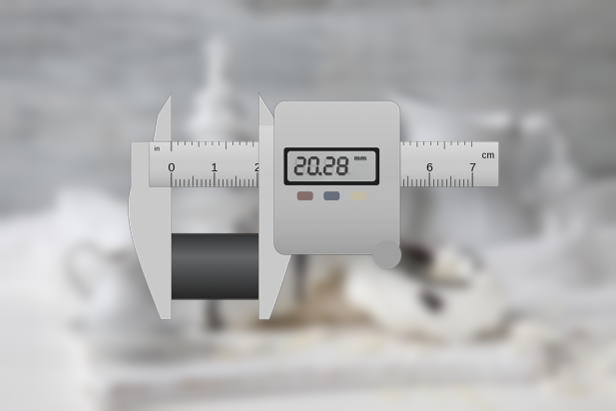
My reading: 20.28 mm
